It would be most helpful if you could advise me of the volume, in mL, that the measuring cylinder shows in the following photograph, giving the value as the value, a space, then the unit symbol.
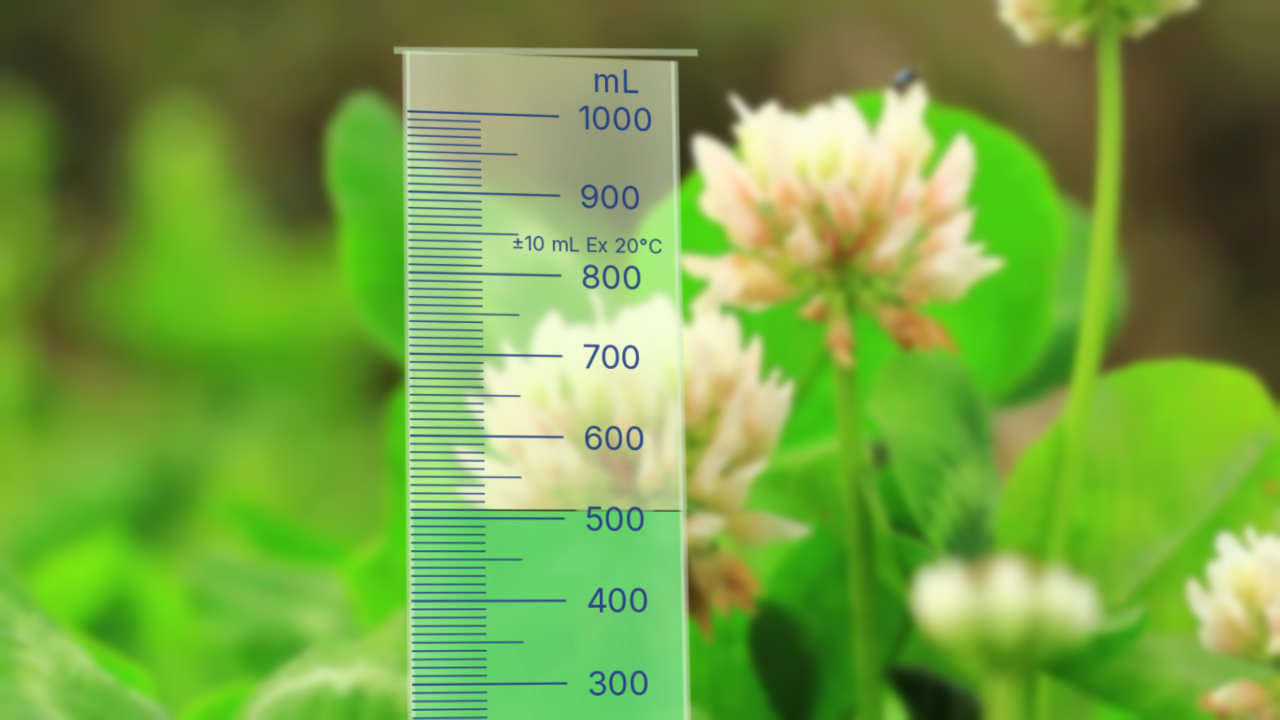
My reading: 510 mL
